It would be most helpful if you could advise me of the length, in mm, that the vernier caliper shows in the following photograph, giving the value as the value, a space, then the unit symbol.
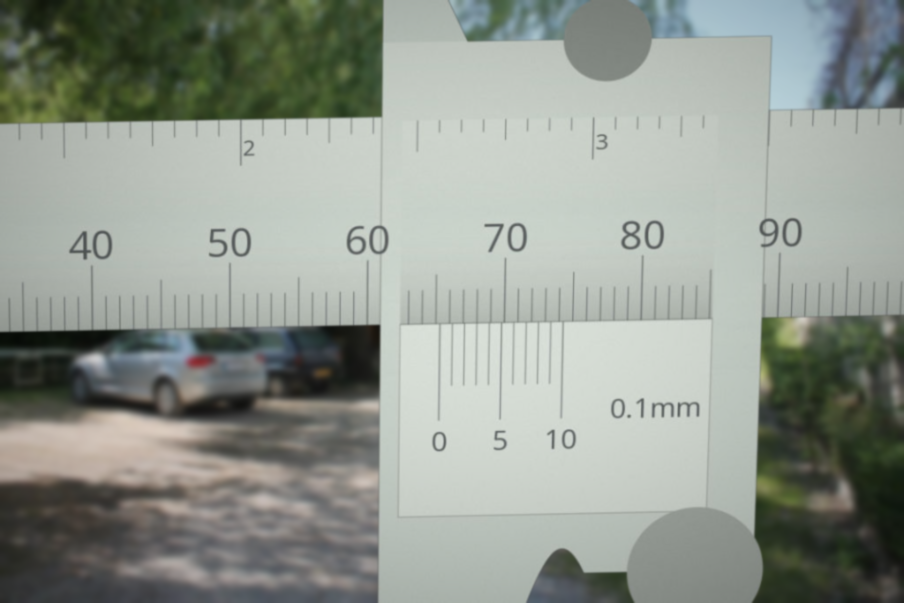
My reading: 65.3 mm
